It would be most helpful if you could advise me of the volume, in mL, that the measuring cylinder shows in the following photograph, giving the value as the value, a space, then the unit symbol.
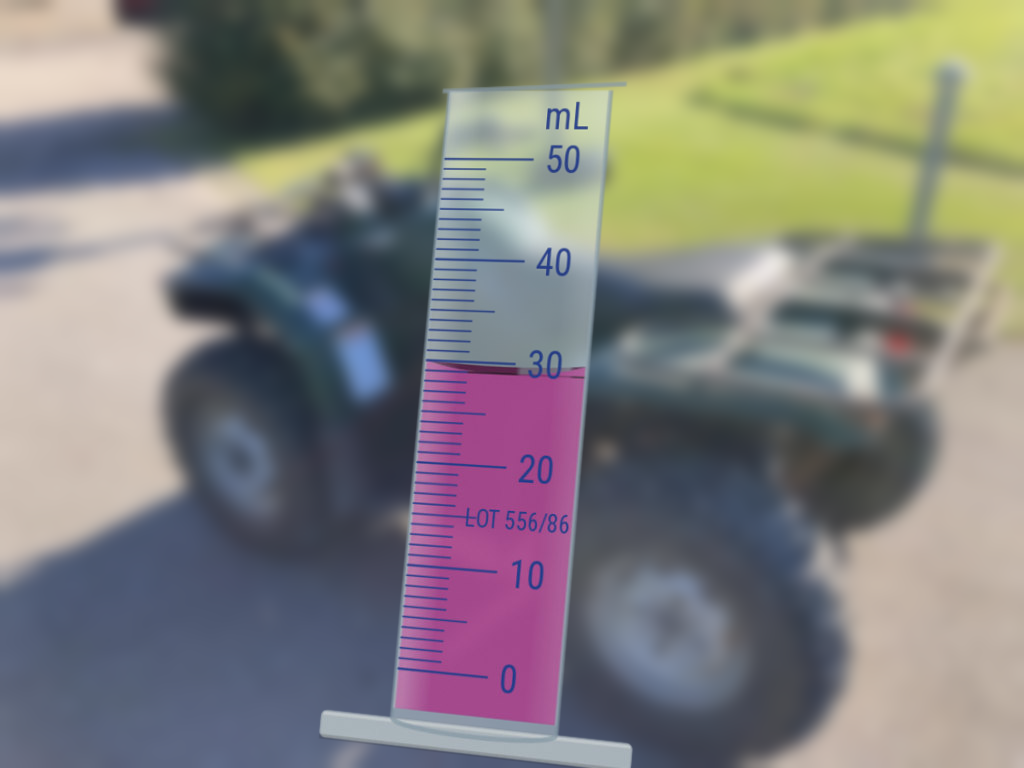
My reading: 29 mL
